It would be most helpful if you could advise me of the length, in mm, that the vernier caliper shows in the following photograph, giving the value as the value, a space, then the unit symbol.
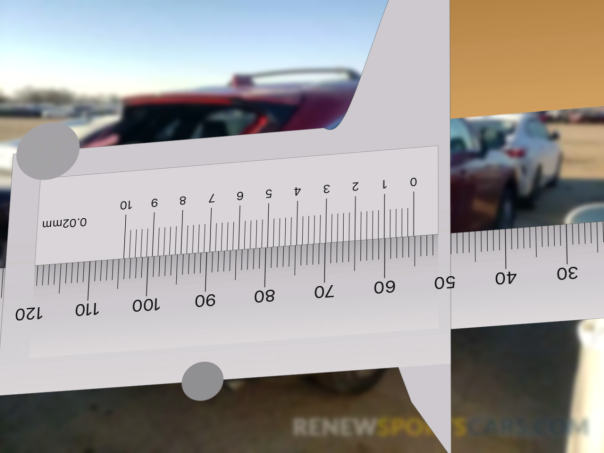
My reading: 55.2 mm
